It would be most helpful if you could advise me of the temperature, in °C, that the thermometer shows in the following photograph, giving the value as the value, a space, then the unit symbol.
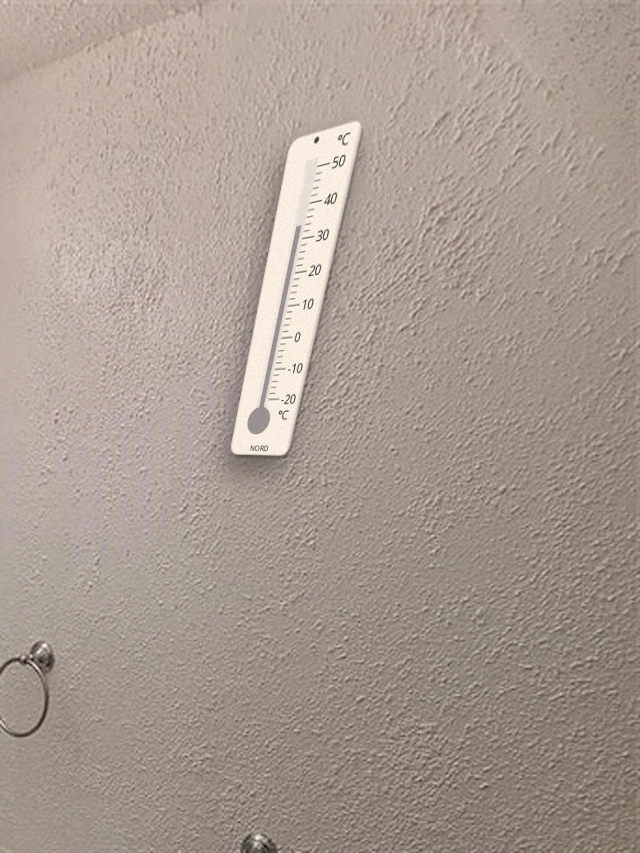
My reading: 34 °C
